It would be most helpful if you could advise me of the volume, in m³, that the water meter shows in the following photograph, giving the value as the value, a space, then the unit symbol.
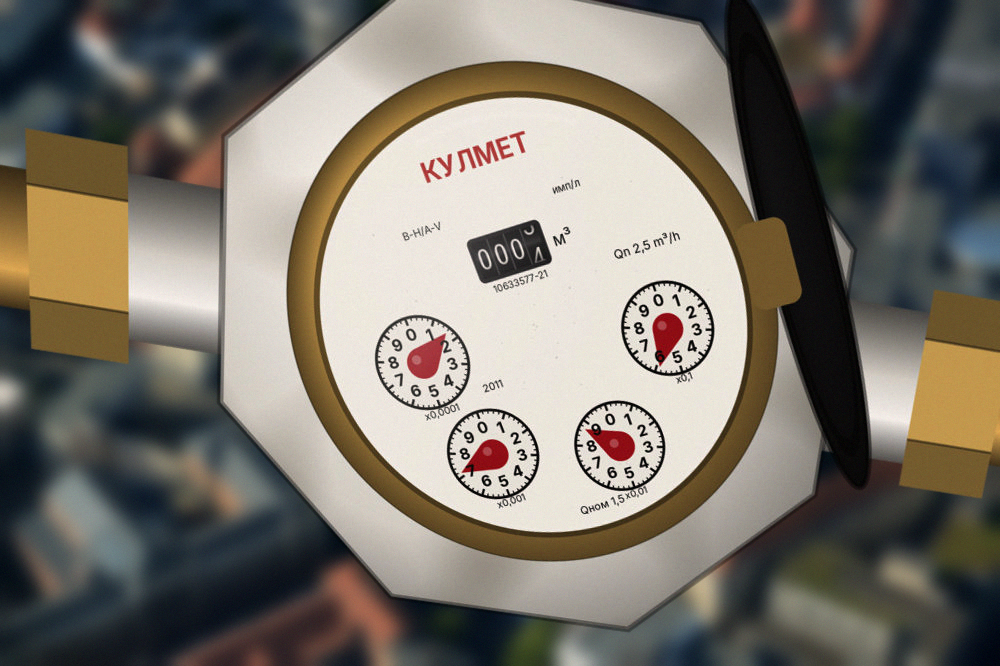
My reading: 3.5871 m³
